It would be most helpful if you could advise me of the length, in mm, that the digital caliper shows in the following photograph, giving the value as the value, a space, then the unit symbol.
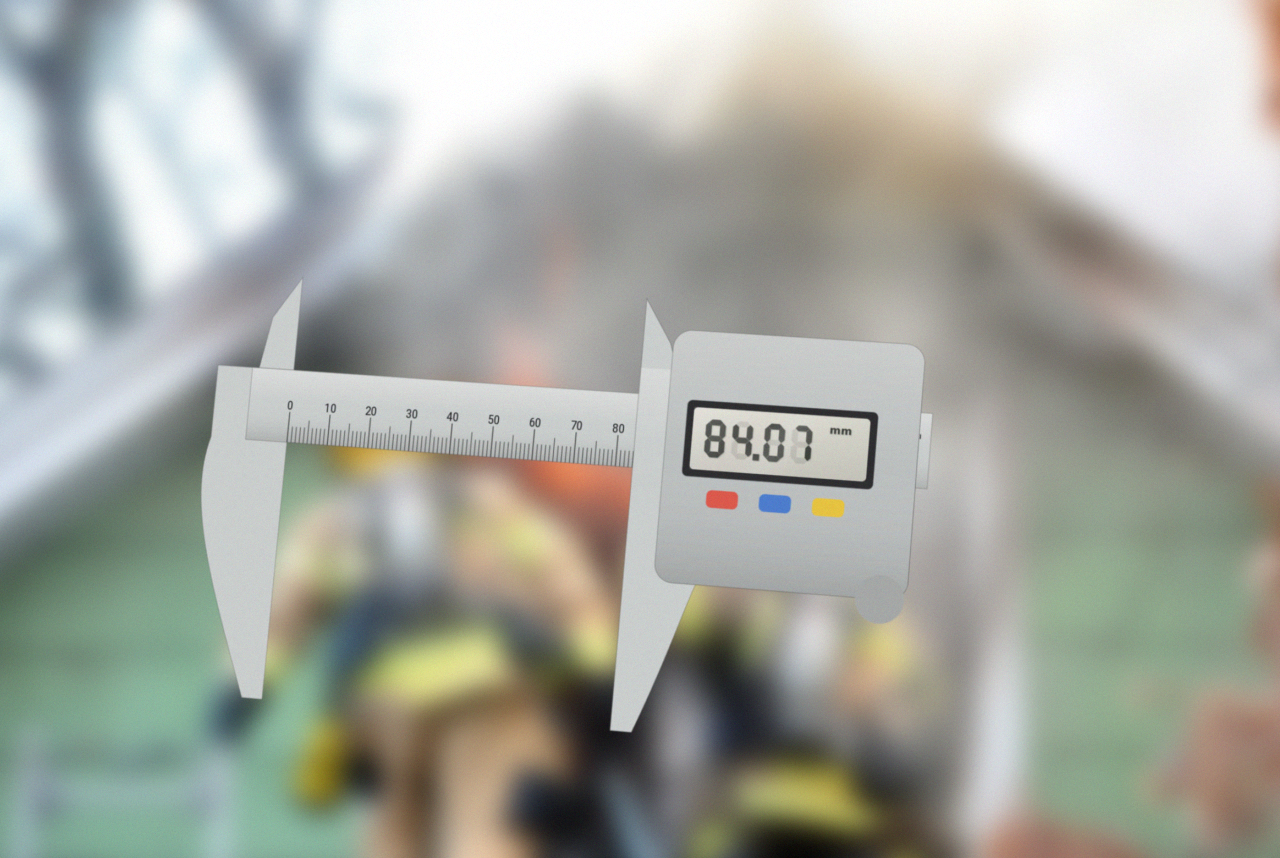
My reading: 84.07 mm
